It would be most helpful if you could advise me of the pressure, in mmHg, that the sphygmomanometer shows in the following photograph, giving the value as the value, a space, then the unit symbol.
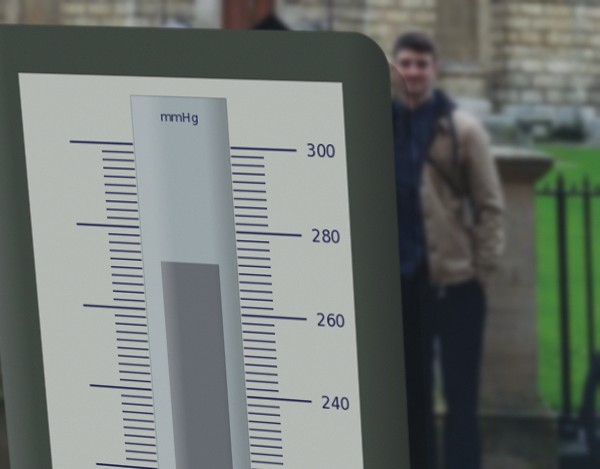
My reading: 272 mmHg
